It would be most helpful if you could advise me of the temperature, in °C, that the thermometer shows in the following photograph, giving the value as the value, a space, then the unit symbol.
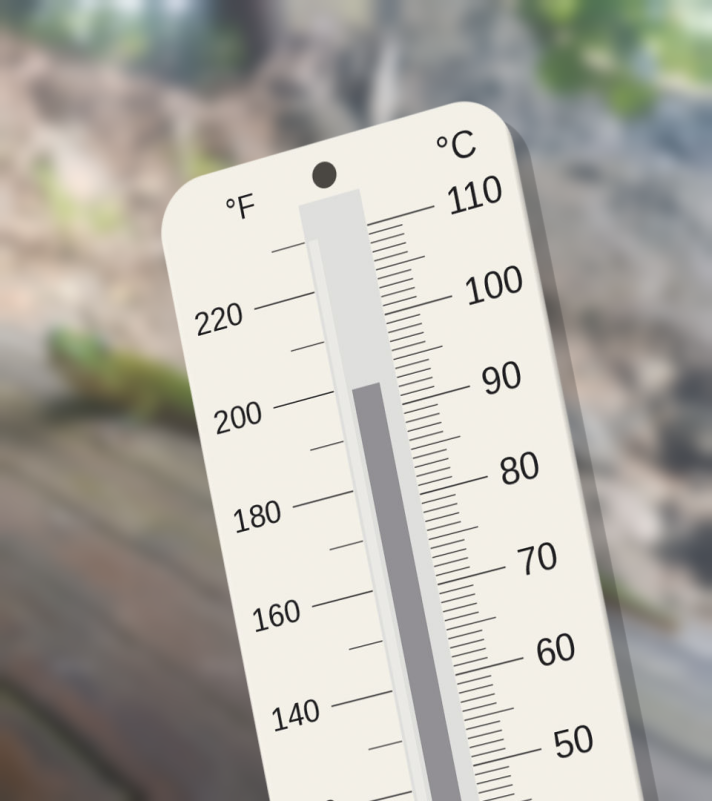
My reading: 93 °C
